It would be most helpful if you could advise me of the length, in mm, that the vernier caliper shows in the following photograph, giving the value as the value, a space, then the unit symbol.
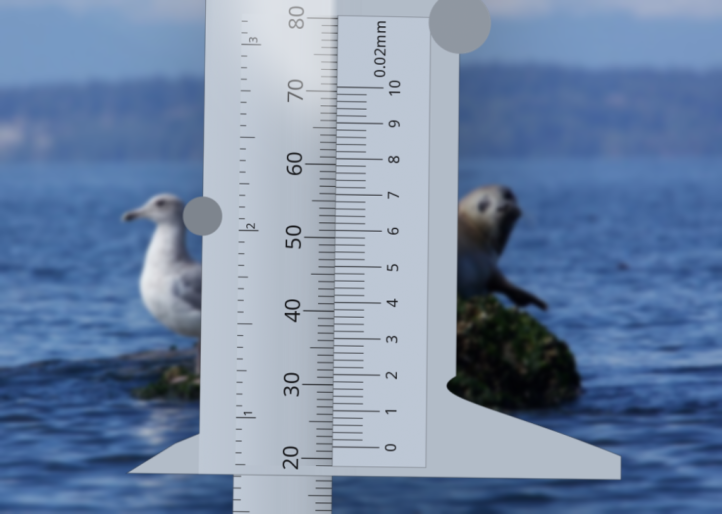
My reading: 21.6 mm
